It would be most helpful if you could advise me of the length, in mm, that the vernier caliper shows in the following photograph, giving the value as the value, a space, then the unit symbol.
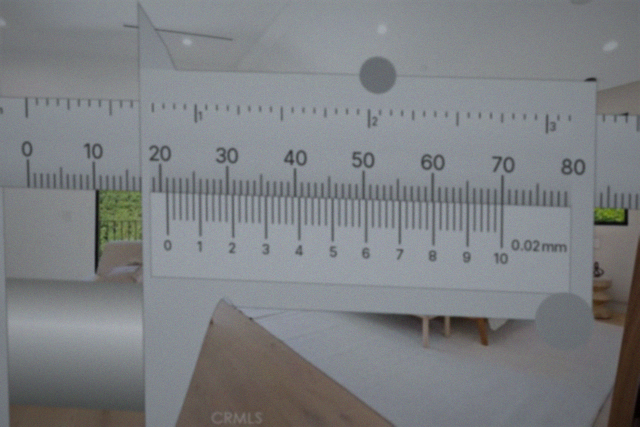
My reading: 21.0 mm
